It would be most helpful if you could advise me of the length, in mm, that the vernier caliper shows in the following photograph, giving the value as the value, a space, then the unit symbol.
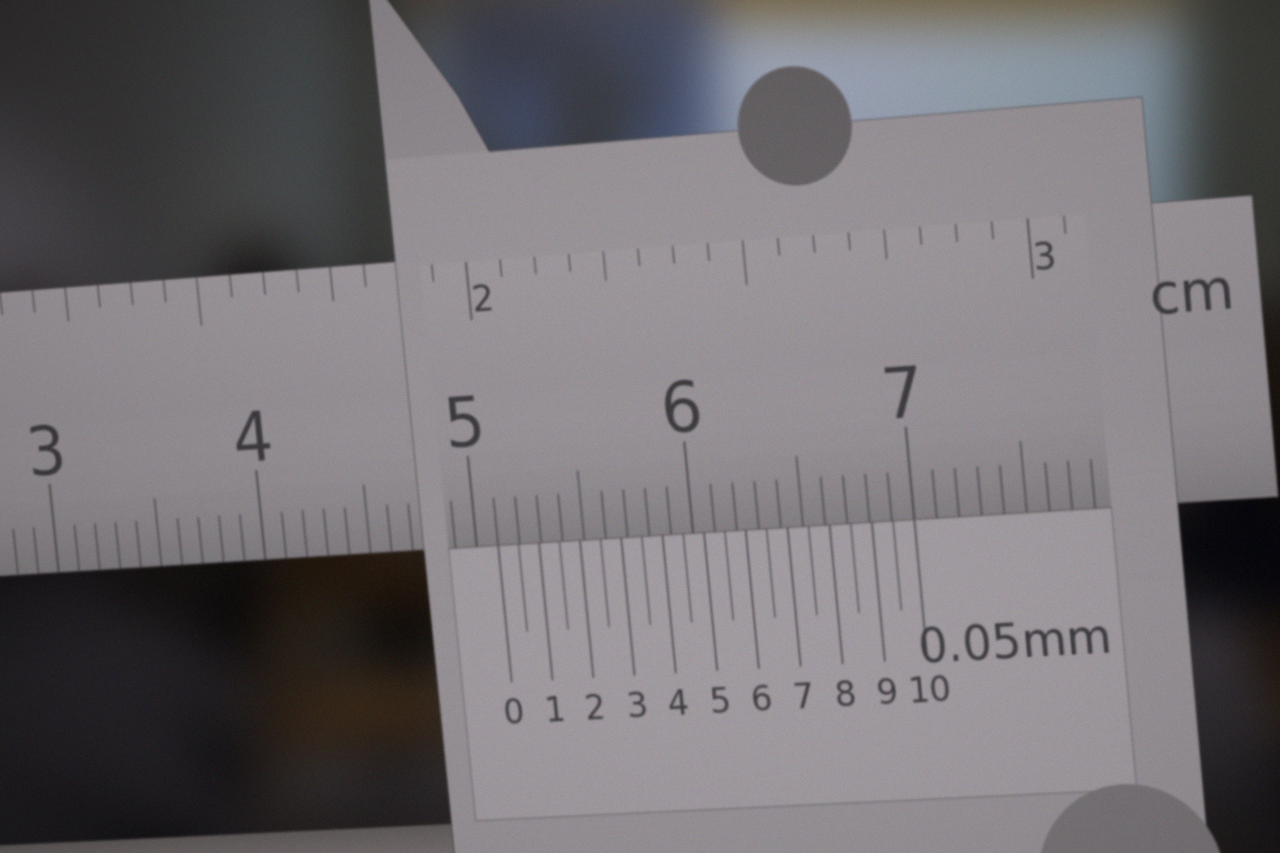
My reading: 51.0 mm
